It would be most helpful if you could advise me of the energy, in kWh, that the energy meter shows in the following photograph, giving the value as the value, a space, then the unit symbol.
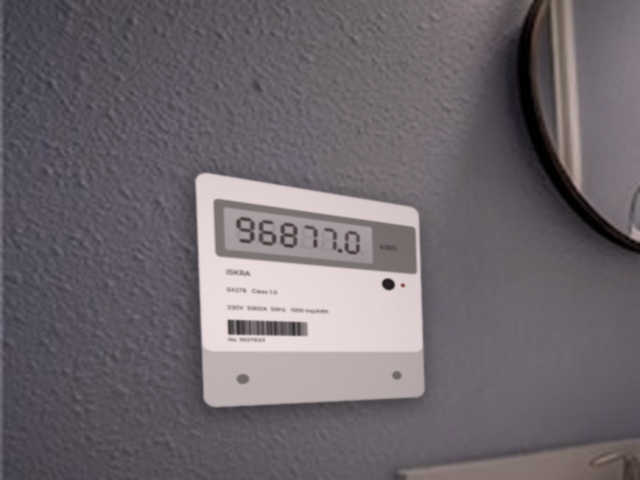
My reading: 96877.0 kWh
